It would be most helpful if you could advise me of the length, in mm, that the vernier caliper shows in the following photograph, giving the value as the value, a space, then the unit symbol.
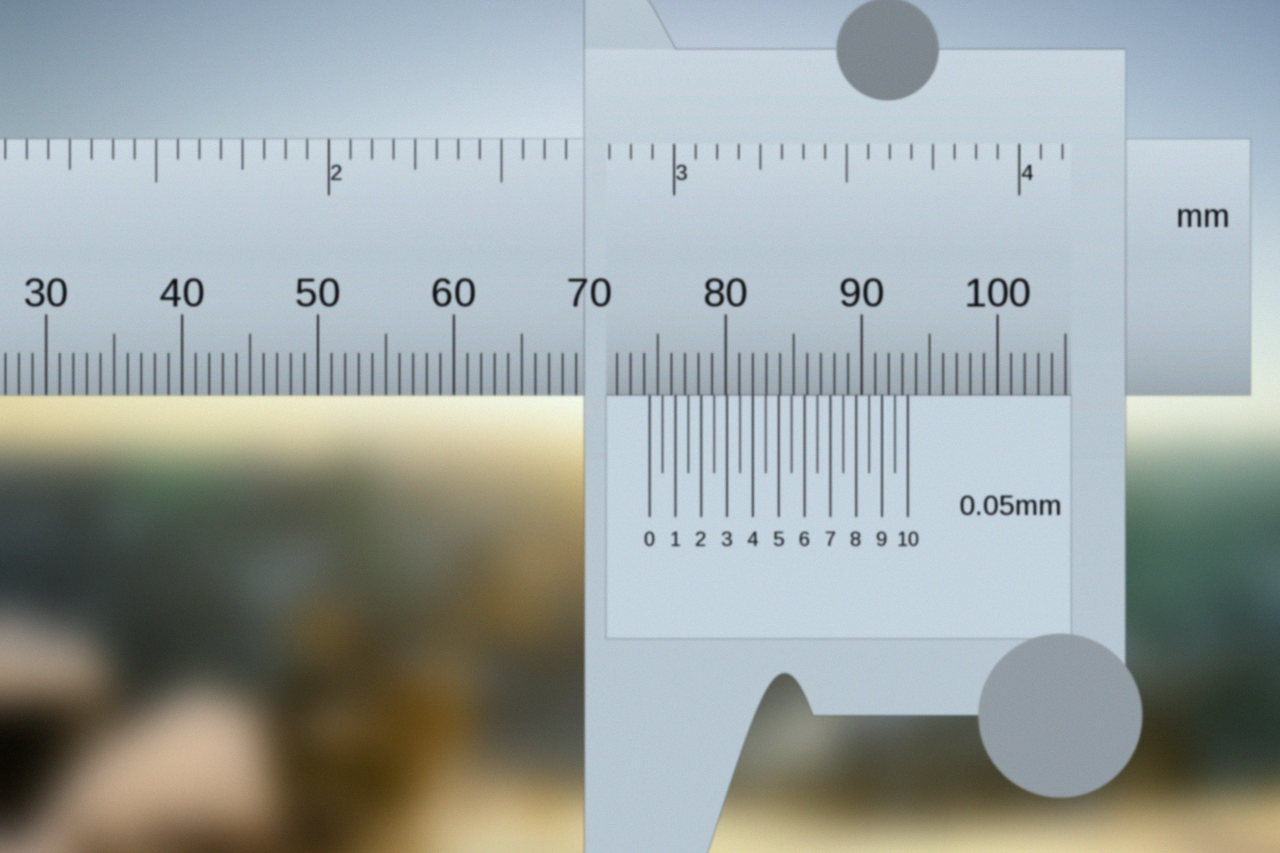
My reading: 74.4 mm
